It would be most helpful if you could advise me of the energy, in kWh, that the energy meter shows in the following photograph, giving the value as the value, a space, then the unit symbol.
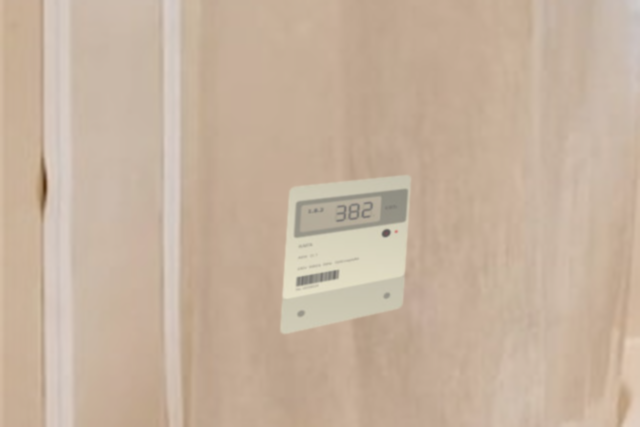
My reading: 382 kWh
